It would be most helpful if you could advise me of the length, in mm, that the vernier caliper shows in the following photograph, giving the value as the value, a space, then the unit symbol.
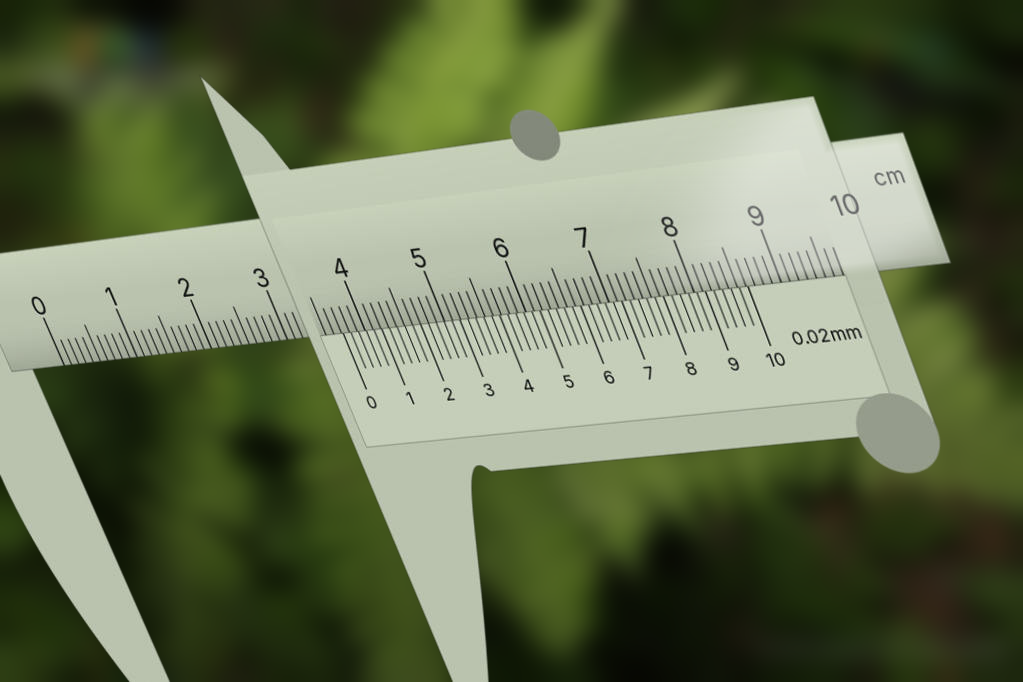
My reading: 37.2 mm
